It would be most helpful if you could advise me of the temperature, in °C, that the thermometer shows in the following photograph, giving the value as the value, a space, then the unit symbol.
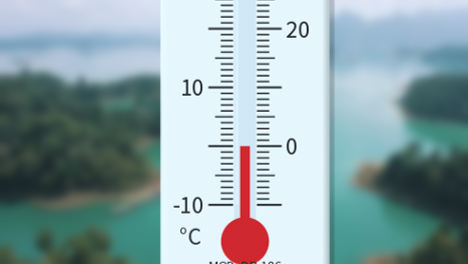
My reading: 0 °C
